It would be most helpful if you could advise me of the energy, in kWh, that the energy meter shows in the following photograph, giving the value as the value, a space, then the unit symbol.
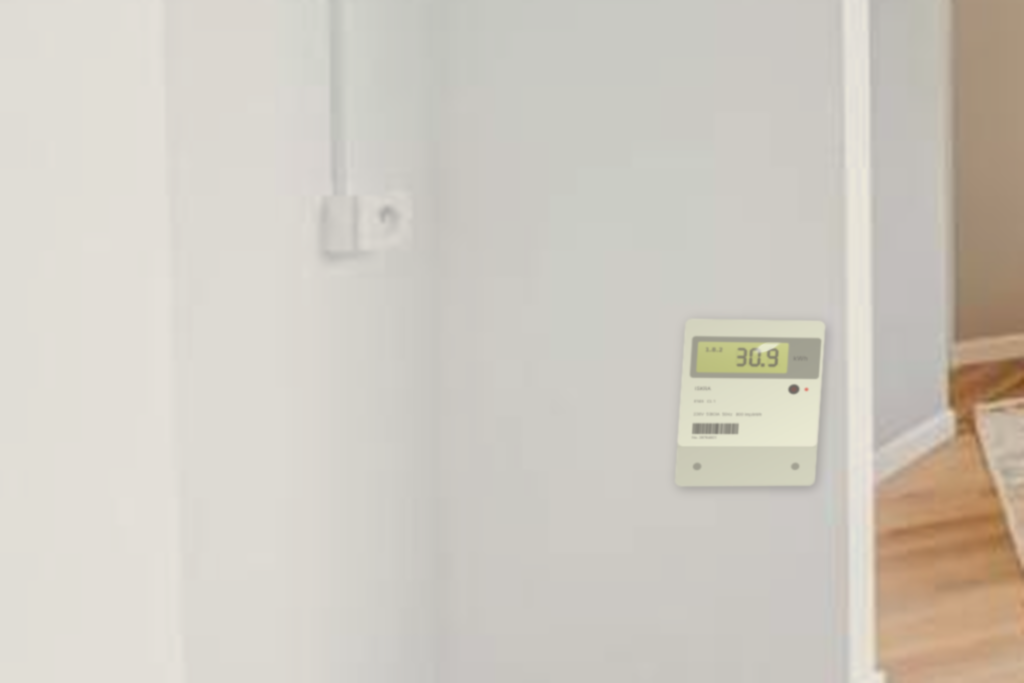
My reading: 30.9 kWh
